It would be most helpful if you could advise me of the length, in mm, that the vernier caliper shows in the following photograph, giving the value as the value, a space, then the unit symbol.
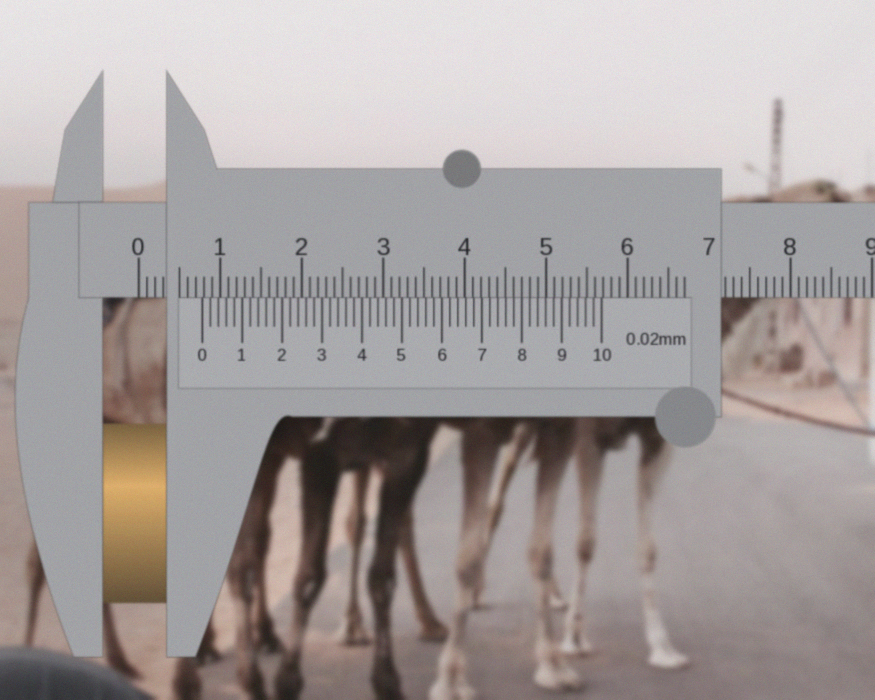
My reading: 7.8 mm
